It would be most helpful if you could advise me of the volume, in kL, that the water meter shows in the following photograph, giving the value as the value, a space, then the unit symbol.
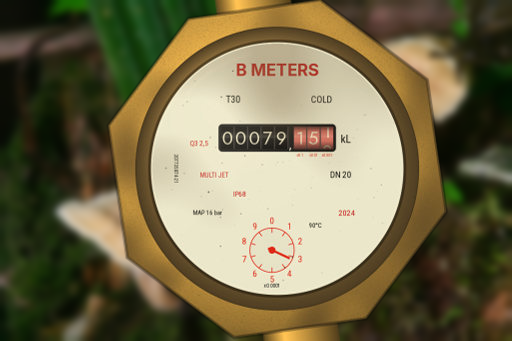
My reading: 79.1513 kL
